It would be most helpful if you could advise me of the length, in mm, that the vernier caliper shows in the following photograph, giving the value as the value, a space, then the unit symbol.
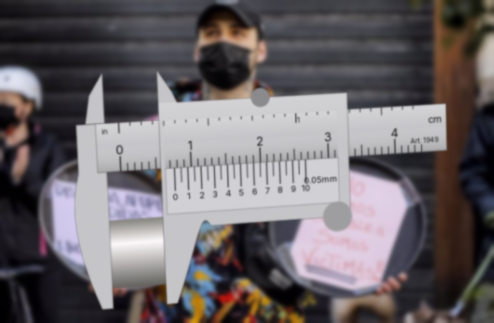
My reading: 7.6 mm
